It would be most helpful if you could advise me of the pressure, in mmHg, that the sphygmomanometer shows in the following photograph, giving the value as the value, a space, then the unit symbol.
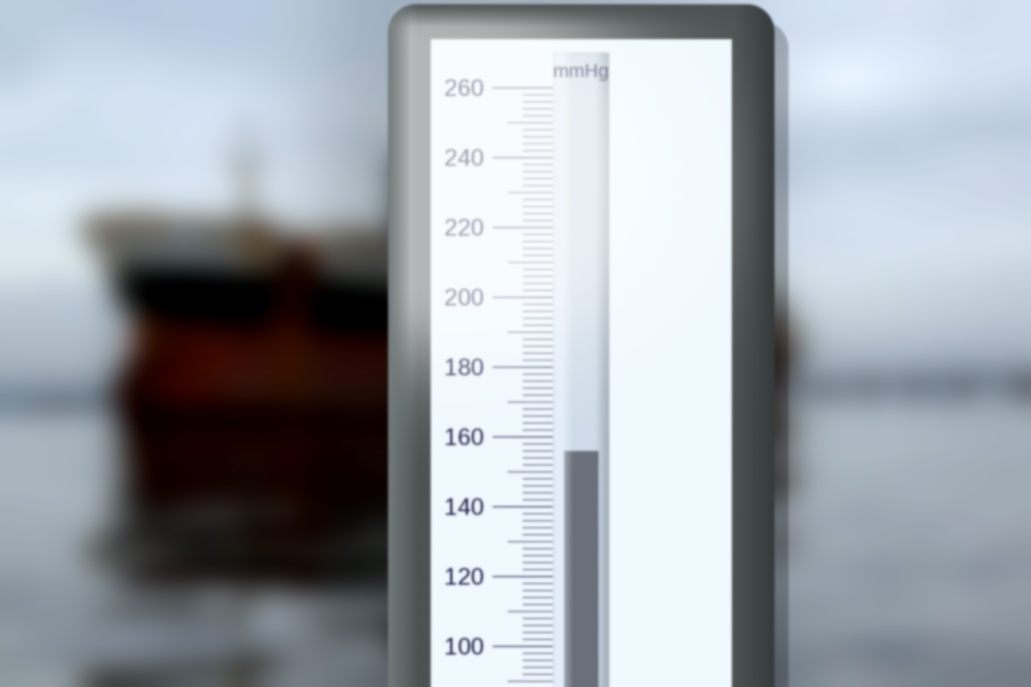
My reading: 156 mmHg
